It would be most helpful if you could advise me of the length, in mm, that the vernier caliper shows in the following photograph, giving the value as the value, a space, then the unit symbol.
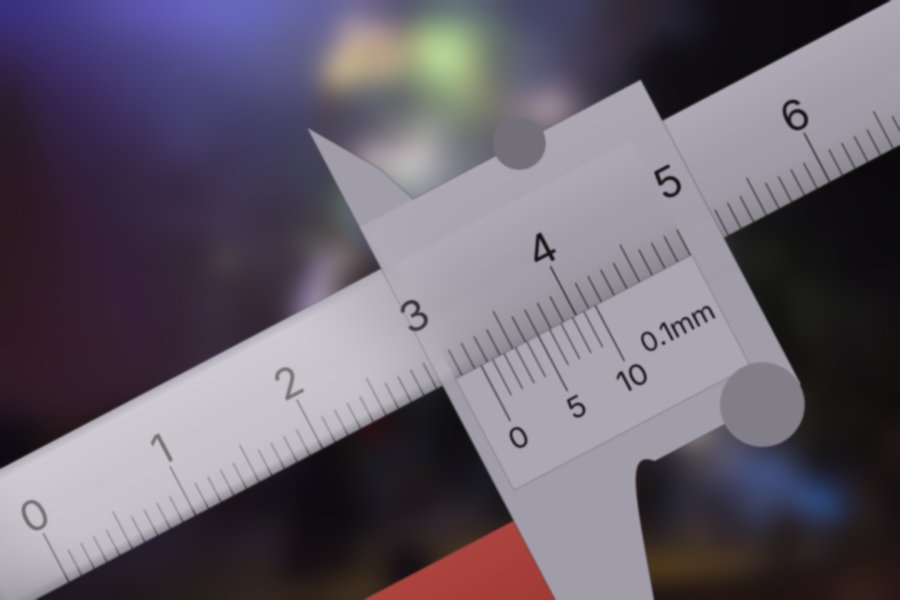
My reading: 32.5 mm
